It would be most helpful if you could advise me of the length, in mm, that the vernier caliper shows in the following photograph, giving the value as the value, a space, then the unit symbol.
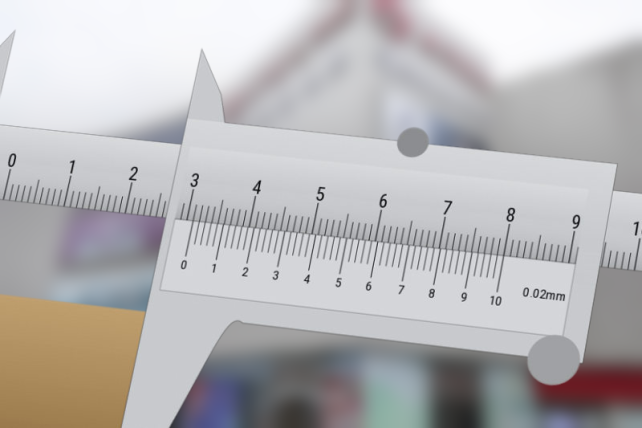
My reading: 31.0 mm
